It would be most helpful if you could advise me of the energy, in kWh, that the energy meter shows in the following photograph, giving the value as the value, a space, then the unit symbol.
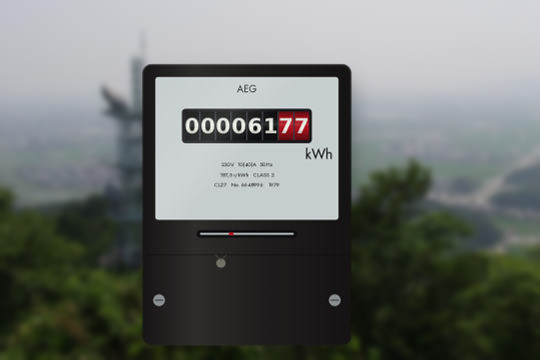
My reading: 61.77 kWh
